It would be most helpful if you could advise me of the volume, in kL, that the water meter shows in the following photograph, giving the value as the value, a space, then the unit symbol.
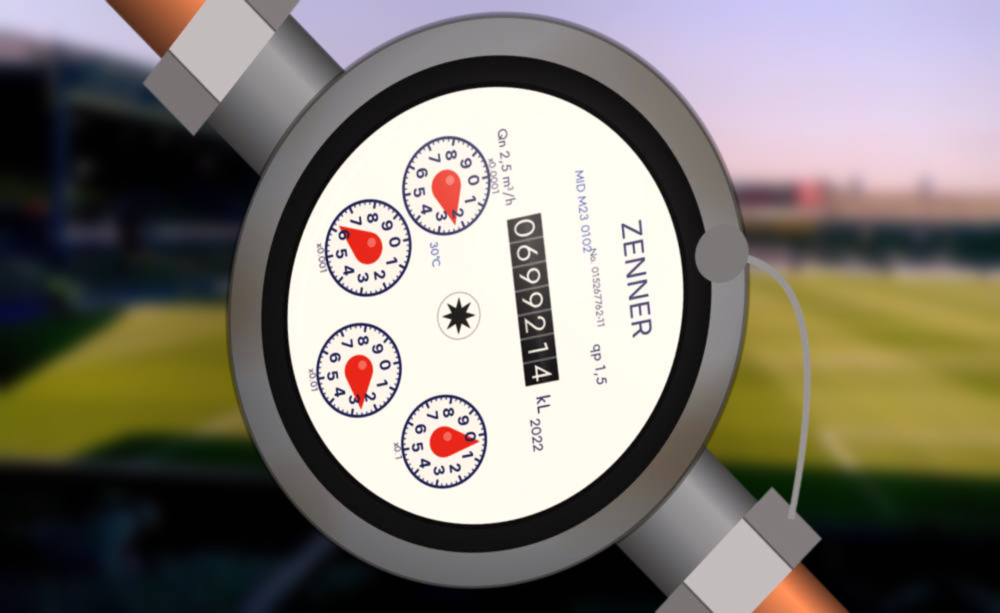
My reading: 699214.0262 kL
